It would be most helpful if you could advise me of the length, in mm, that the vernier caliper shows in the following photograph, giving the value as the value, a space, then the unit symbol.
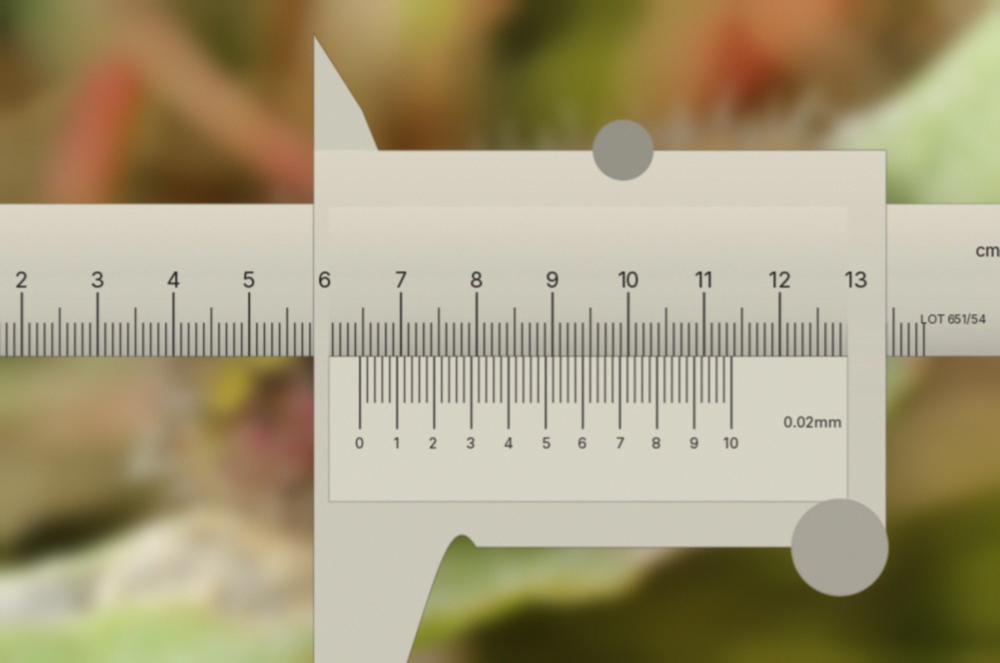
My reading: 64.6 mm
